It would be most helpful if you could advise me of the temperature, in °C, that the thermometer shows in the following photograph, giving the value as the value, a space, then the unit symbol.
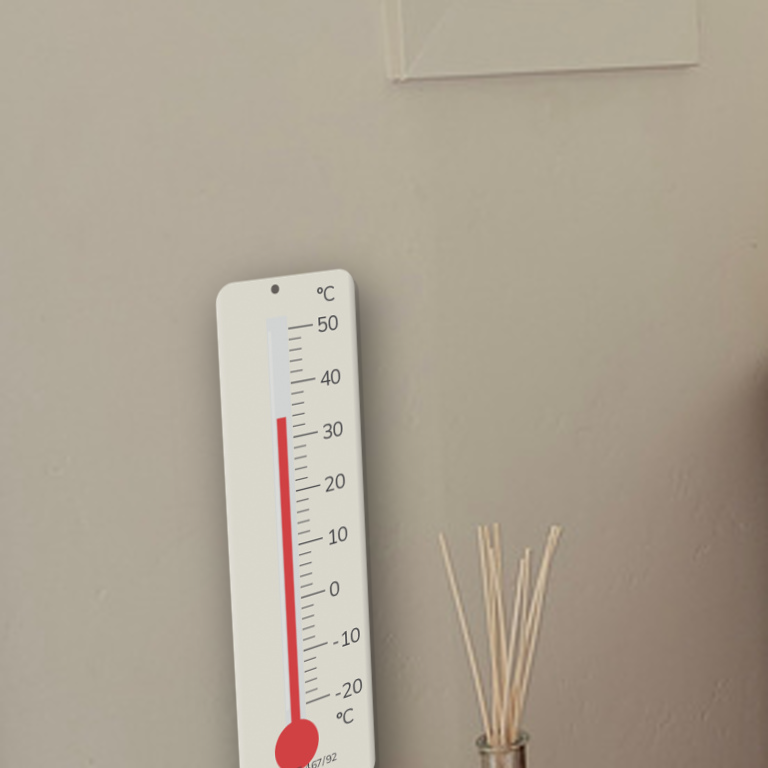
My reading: 34 °C
